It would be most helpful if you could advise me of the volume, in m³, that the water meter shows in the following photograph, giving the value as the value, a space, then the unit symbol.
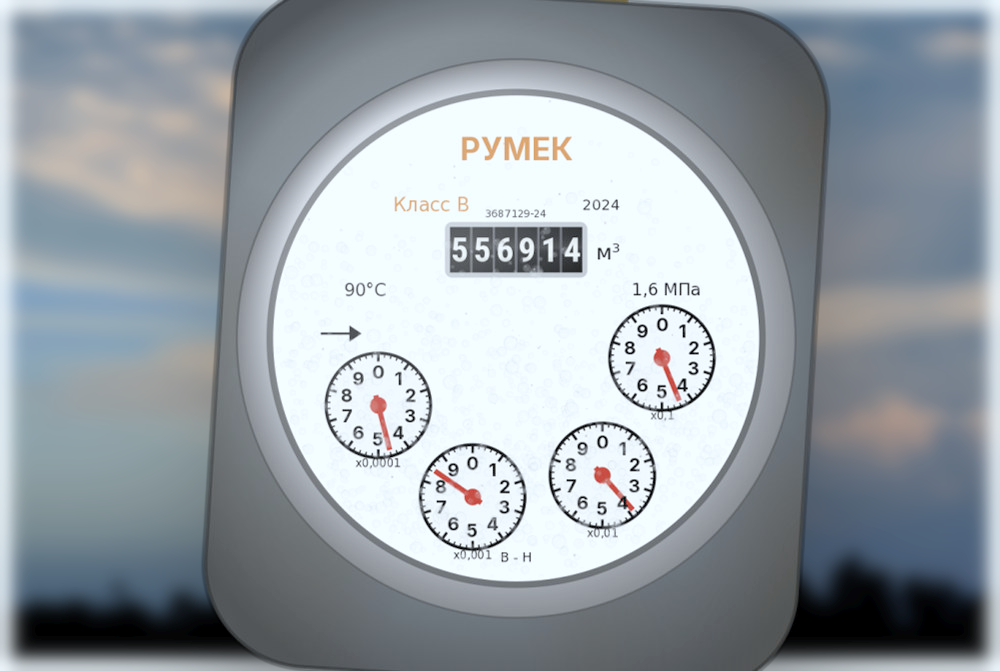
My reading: 556914.4384 m³
